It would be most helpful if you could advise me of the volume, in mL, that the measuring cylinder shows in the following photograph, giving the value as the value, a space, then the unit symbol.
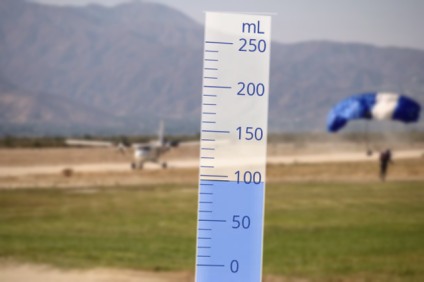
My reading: 95 mL
